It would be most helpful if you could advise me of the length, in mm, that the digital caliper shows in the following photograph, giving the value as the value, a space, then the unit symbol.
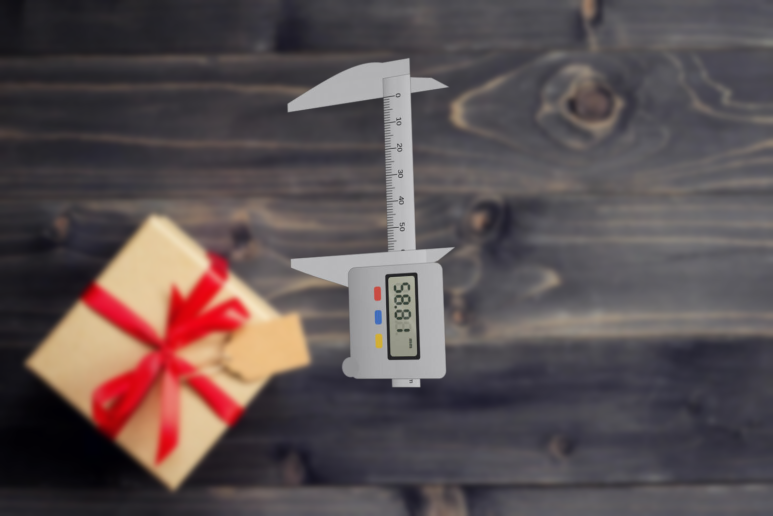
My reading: 58.81 mm
